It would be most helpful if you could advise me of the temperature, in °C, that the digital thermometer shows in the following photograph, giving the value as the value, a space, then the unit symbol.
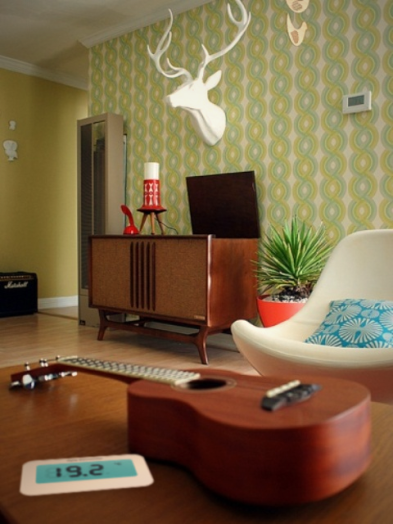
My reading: 19.2 °C
